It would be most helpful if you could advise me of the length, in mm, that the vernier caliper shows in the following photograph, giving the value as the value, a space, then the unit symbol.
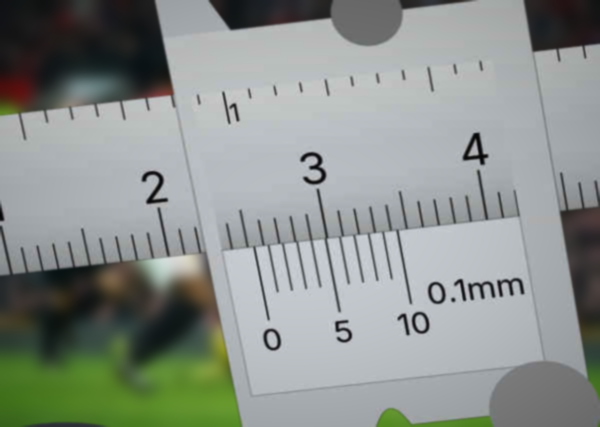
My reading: 25.4 mm
